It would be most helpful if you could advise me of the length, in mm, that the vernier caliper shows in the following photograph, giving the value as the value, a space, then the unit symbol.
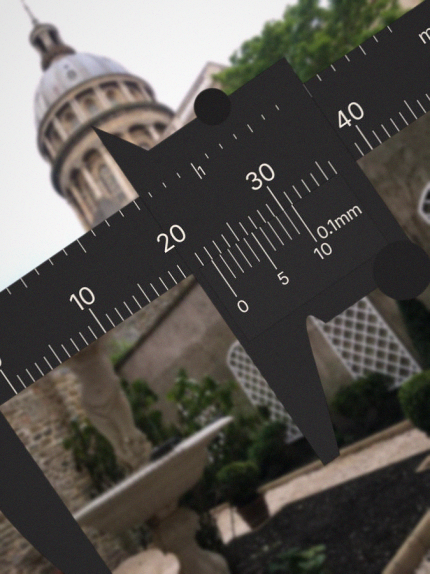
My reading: 21.9 mm
